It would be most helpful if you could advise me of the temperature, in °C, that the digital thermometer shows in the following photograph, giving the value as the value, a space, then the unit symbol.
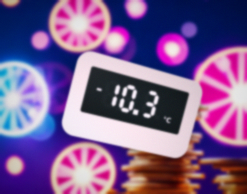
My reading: -10.3 °C
